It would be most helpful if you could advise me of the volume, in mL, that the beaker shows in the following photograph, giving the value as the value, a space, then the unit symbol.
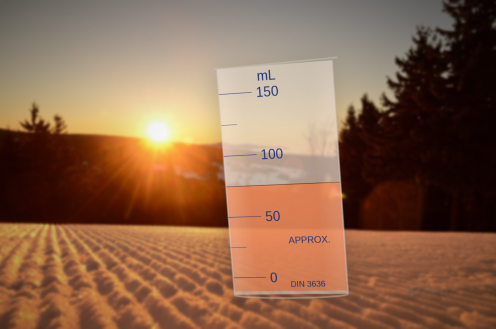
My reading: 75 mL
